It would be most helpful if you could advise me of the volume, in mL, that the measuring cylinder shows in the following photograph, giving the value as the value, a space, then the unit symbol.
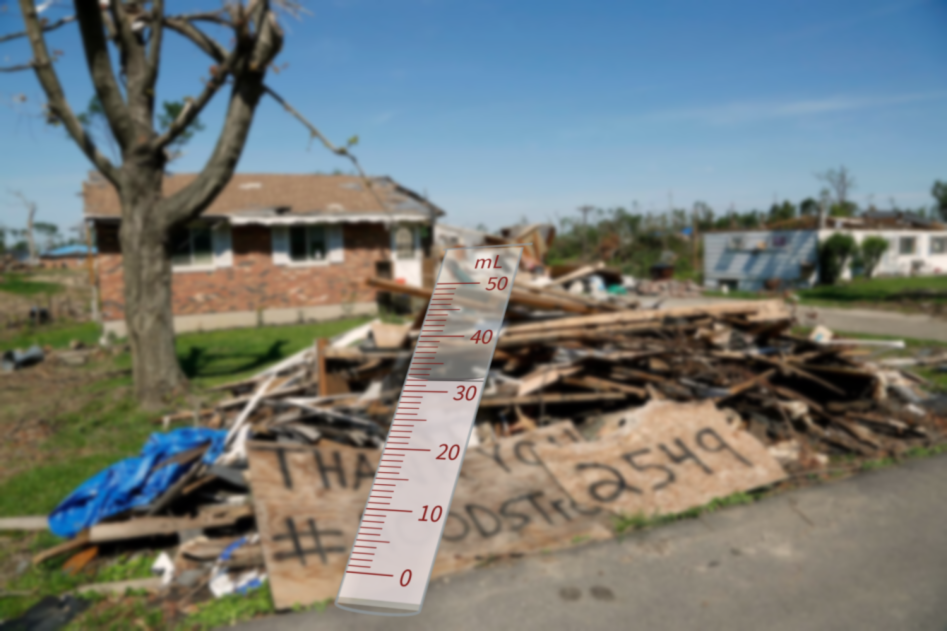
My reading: 32 mL
